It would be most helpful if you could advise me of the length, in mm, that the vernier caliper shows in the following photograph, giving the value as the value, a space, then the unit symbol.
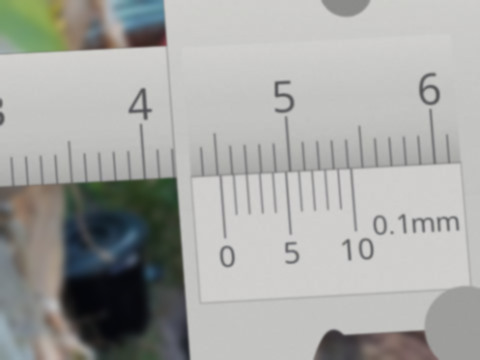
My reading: 45.2 mm
